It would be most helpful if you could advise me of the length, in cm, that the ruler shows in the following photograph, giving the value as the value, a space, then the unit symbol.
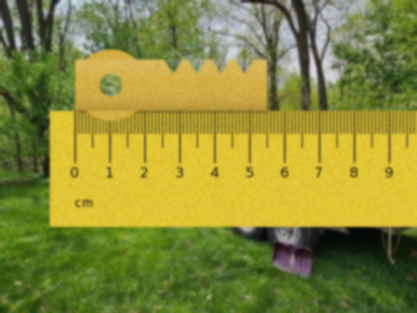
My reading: 5.5 cm
